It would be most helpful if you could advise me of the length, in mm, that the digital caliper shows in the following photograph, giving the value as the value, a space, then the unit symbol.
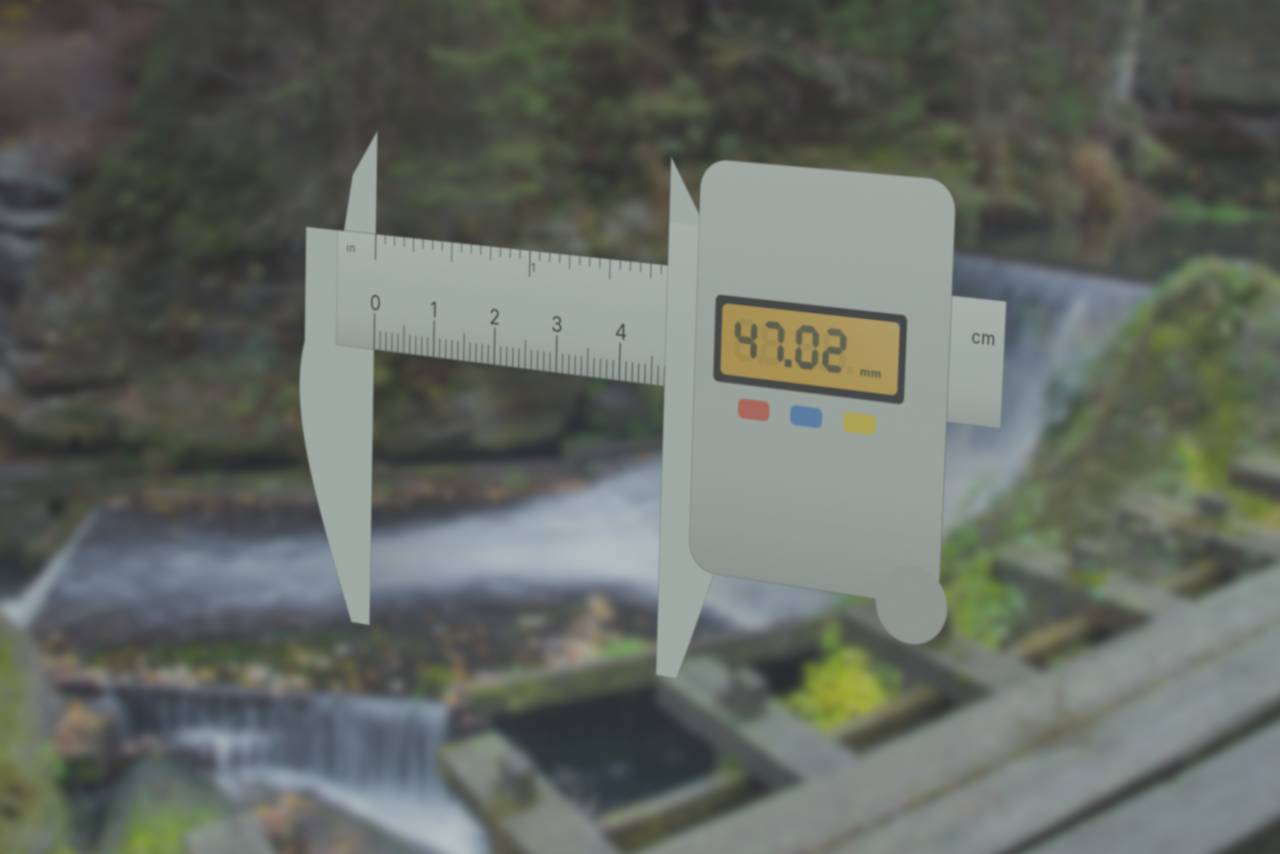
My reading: 47.02 mm
